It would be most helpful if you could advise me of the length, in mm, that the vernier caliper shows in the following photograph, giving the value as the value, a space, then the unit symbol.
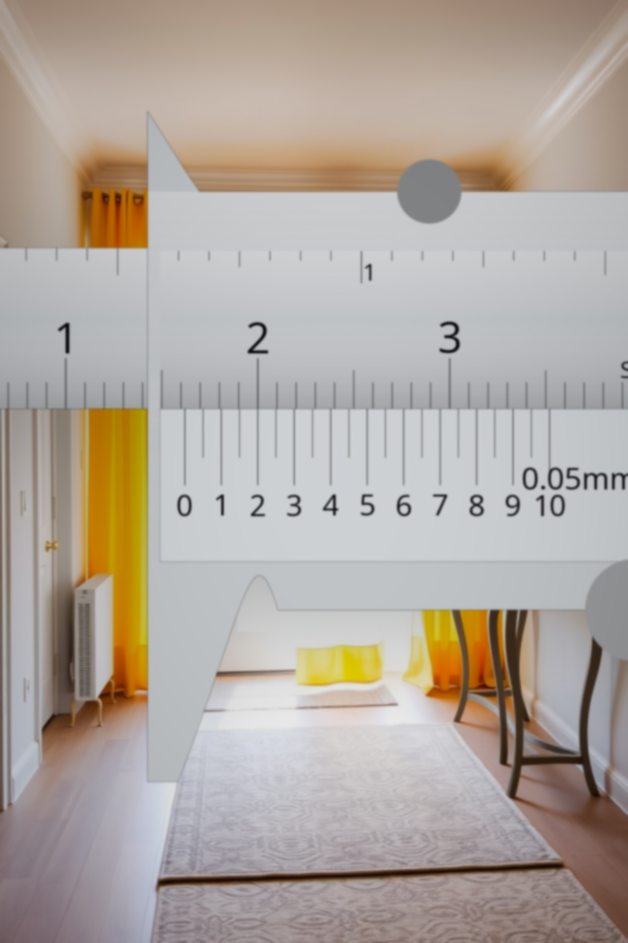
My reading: 16.2 mm
